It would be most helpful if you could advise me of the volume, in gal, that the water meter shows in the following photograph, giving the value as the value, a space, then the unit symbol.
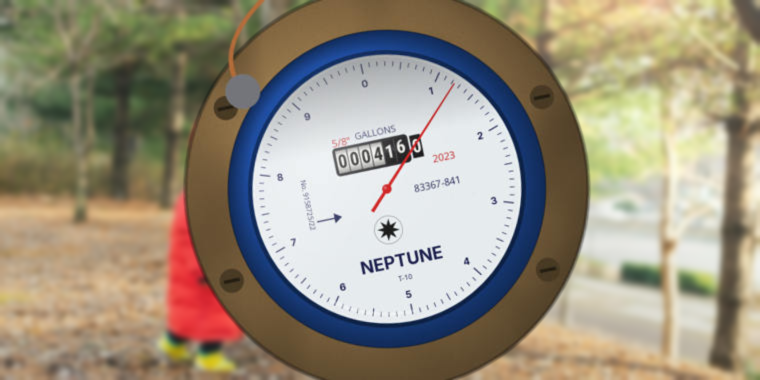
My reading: 4161.2 gal
